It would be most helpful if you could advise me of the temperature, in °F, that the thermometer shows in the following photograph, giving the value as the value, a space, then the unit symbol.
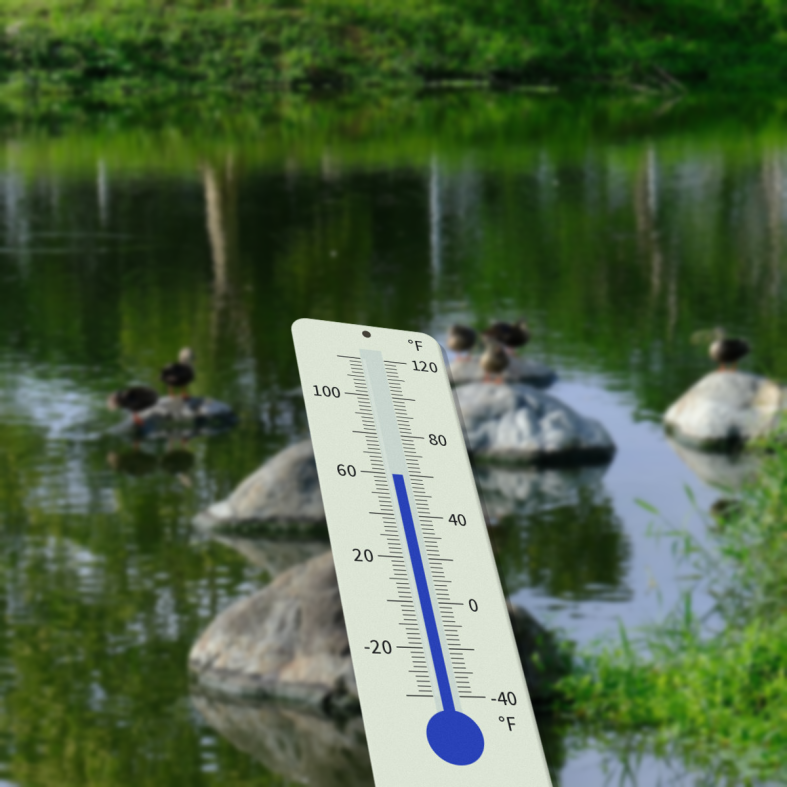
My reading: 60 °F
